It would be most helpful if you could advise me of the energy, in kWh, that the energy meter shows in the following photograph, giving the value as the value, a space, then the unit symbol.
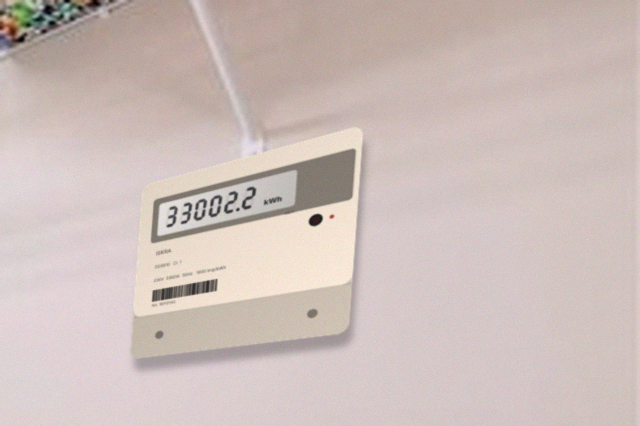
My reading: 33002.2 kWh
